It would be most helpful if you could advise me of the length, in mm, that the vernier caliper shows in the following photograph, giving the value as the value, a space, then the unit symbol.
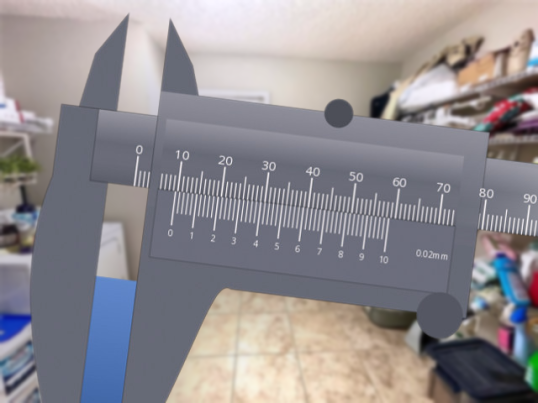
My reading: 9.5 mm
